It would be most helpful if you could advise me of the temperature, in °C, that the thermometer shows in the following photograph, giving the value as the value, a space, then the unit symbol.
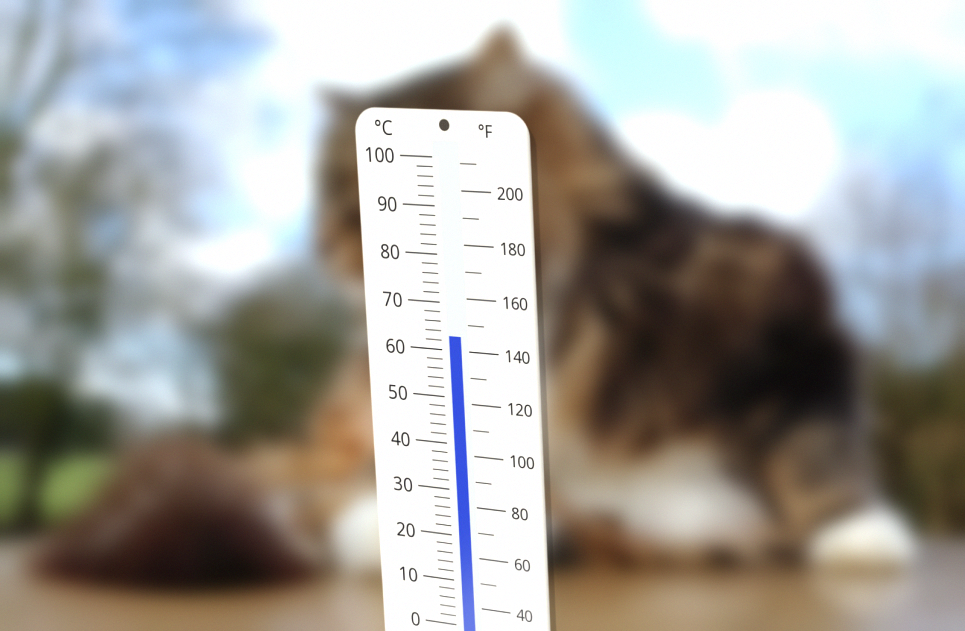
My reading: 63 °C
